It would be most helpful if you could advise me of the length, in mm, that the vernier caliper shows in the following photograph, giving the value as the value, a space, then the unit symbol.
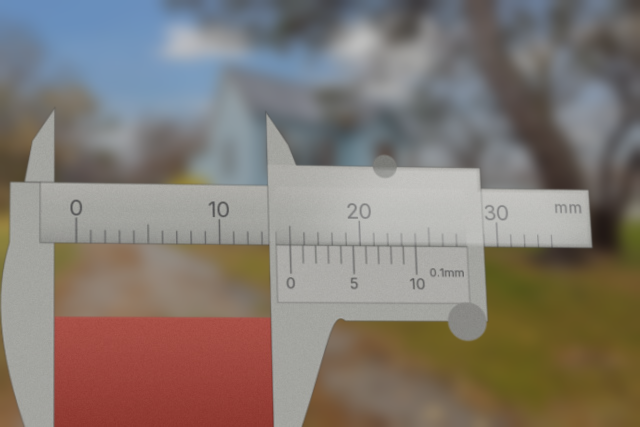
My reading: 15.0 mm
